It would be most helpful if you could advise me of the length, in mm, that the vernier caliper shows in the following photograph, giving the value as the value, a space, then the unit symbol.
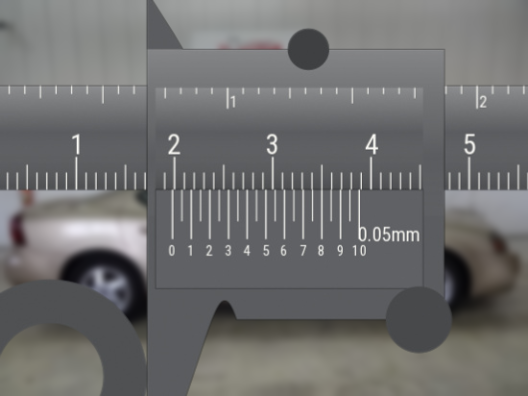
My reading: 19.8 mm
